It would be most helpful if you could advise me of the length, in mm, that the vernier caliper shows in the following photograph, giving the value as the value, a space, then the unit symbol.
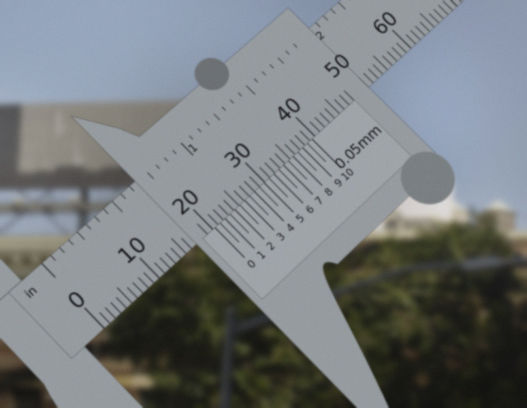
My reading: 20.4 mm
